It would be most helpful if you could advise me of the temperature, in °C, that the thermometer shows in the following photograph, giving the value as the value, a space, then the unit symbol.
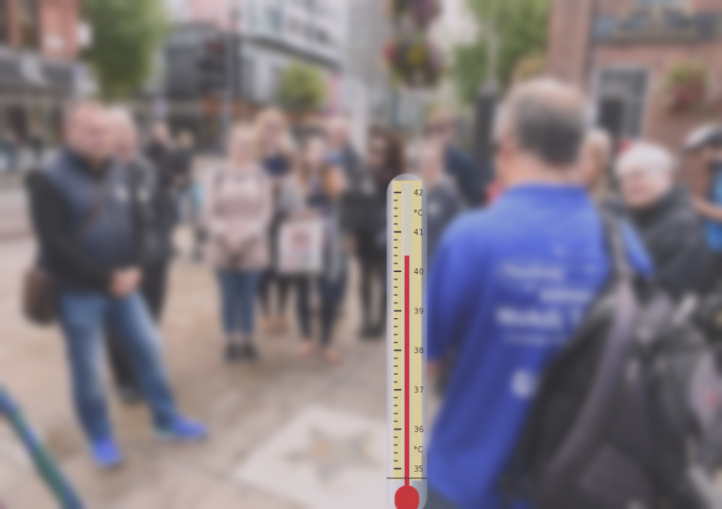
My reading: 40.4 °C
